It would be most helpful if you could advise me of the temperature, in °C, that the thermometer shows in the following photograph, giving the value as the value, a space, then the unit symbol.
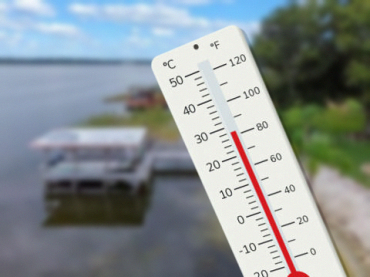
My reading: 28 °C
